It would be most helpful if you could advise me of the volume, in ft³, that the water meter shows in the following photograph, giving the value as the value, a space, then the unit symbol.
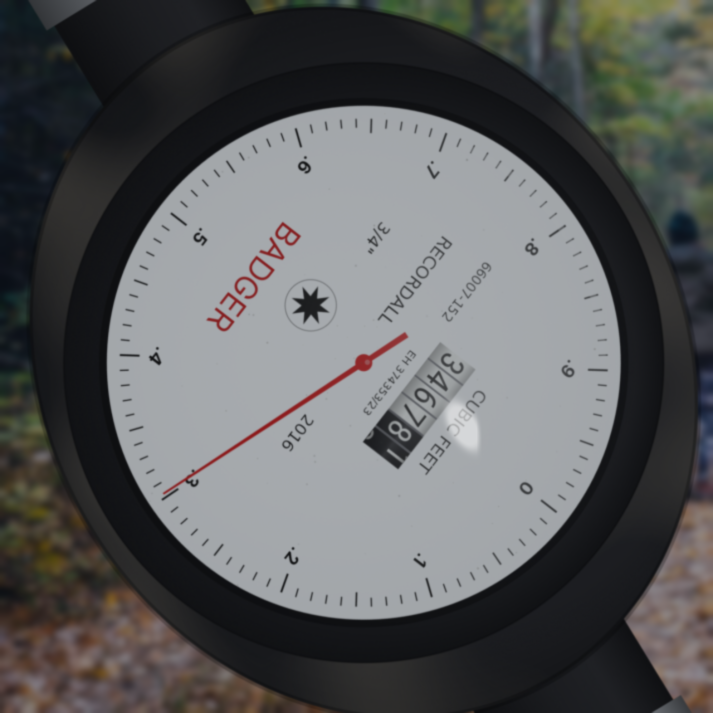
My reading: 346781.30 ft³
